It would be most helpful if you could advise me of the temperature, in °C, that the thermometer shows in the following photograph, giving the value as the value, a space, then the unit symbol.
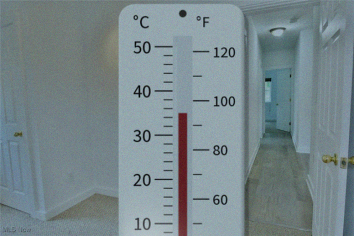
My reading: 35 °C
